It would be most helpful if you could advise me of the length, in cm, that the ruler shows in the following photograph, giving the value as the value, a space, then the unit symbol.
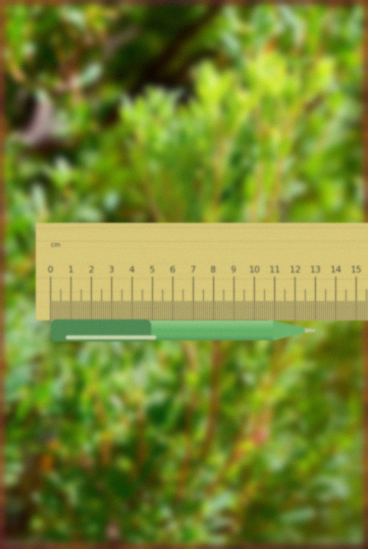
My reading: 13 cm
